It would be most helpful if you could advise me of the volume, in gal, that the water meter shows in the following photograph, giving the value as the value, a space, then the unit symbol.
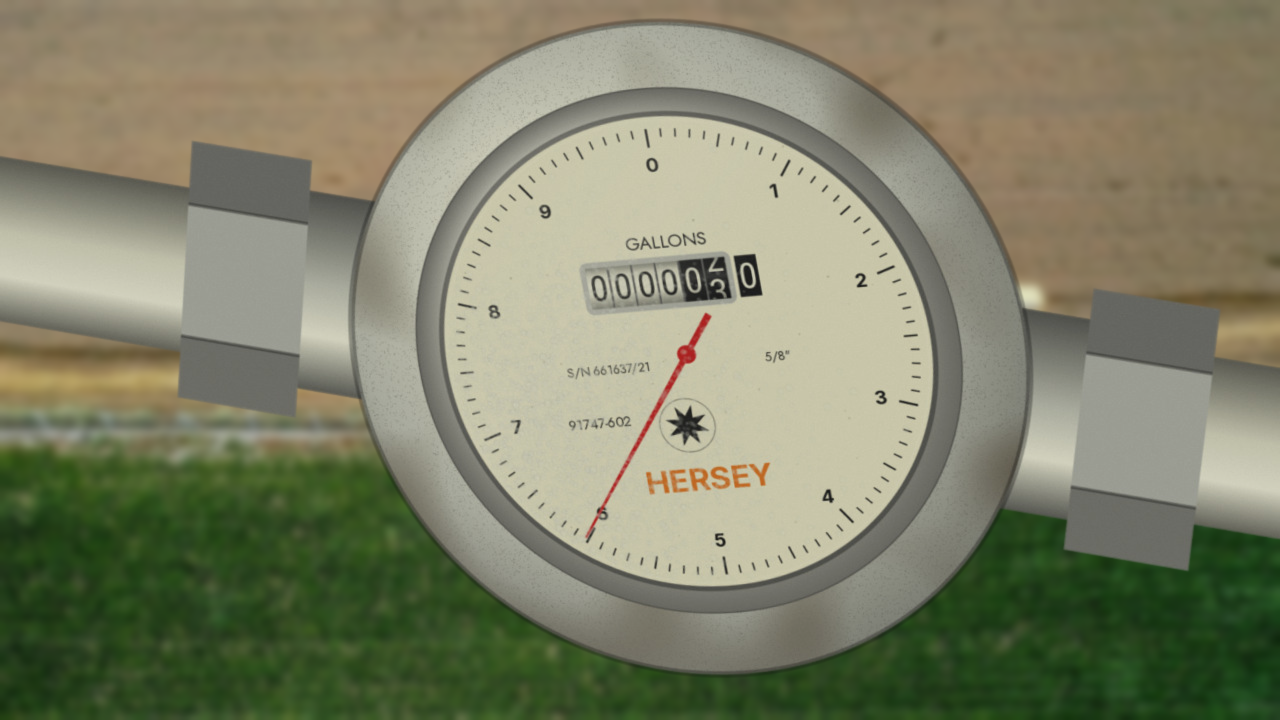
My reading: 26.0 gal
